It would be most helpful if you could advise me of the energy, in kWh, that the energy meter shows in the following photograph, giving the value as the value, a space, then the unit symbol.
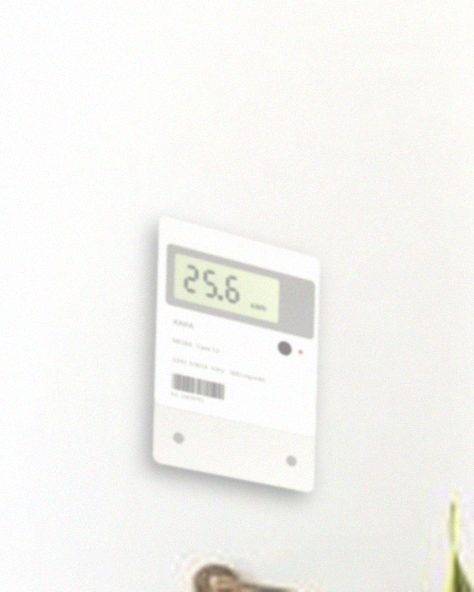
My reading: 25.6 kWh
